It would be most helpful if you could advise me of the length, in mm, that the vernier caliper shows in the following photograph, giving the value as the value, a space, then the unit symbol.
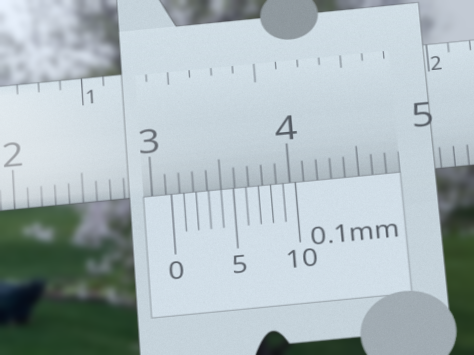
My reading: 31.4 mm
